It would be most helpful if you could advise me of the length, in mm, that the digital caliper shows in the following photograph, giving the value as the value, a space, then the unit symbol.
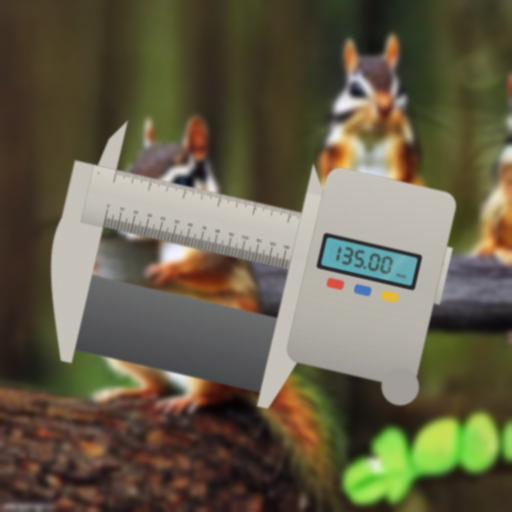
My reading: 135.00 mm
